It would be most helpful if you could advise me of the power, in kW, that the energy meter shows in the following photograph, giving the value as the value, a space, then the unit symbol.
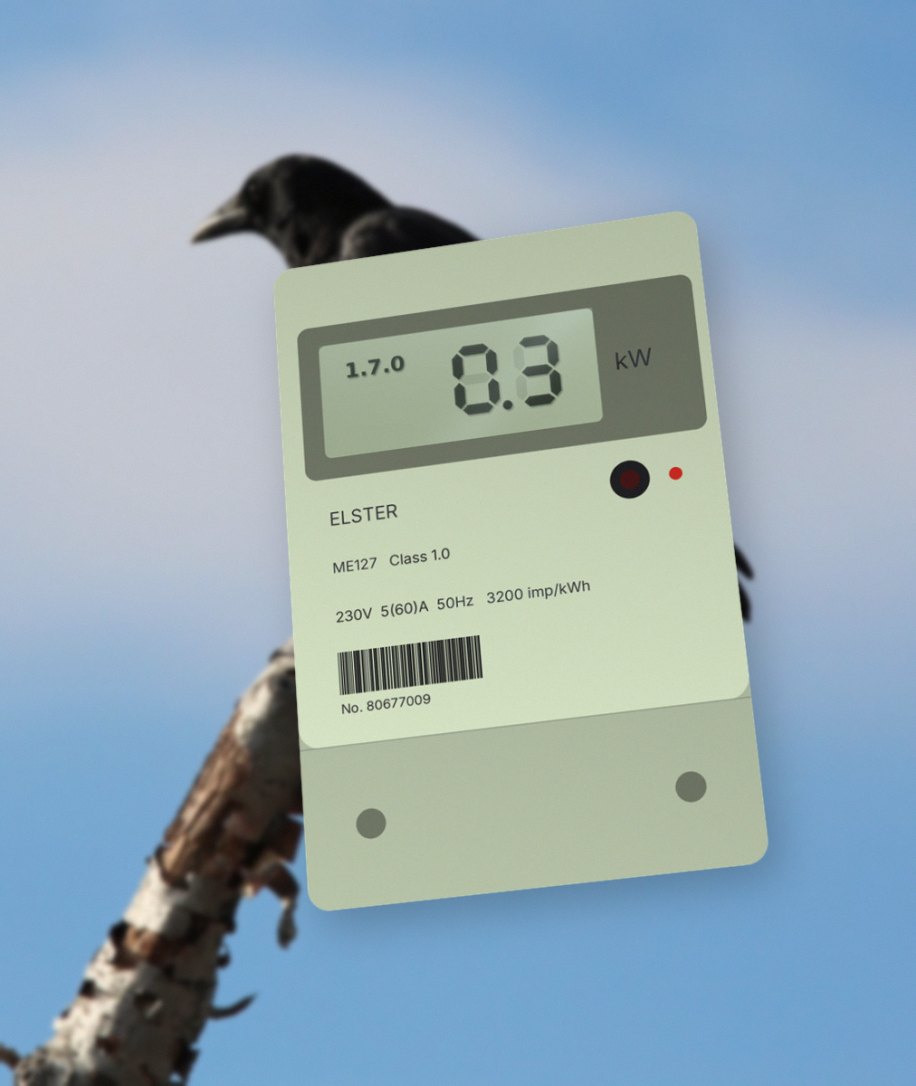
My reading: 0.3 kW
